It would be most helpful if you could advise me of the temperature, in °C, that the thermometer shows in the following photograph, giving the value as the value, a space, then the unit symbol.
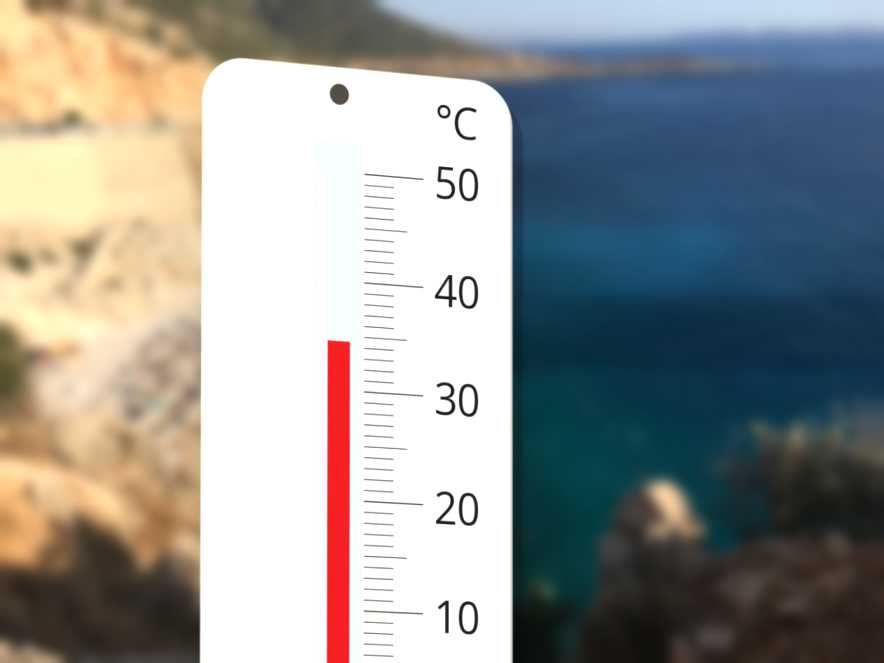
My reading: 34.5 °C
